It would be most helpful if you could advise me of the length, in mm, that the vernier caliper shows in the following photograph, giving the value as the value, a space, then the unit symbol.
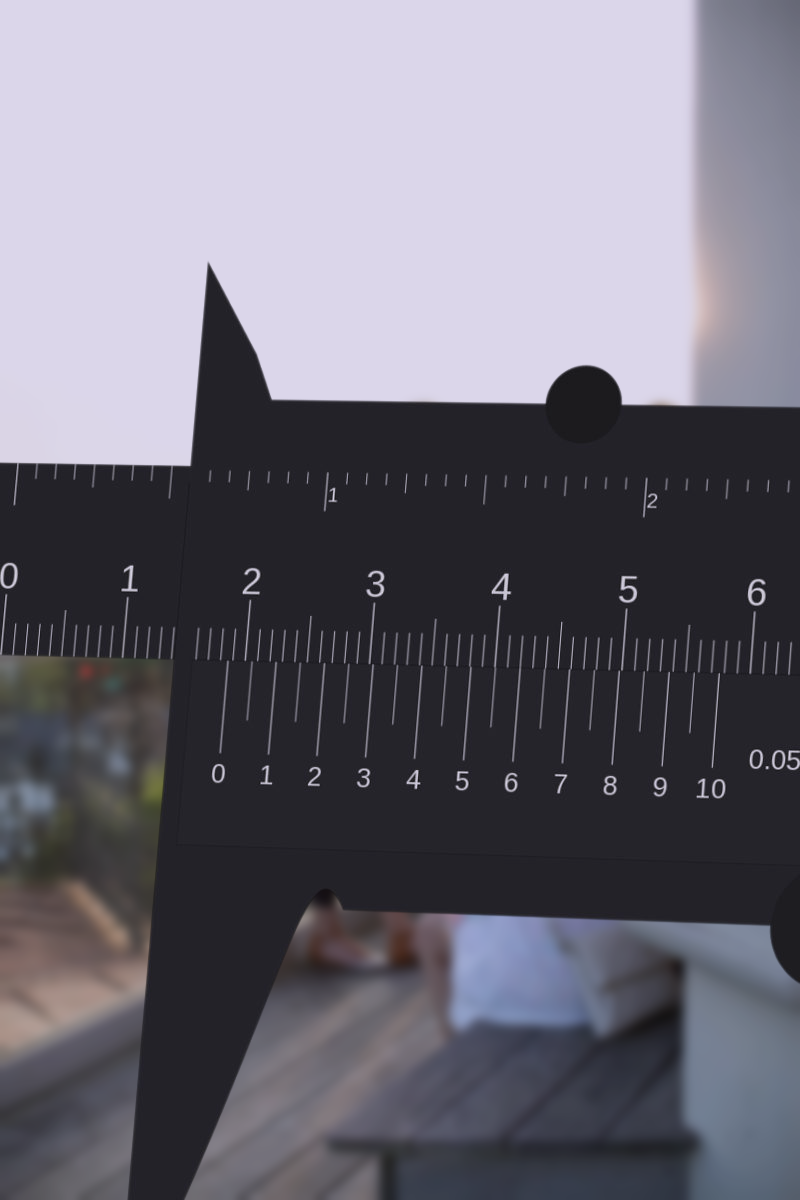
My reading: 18.6 mm
